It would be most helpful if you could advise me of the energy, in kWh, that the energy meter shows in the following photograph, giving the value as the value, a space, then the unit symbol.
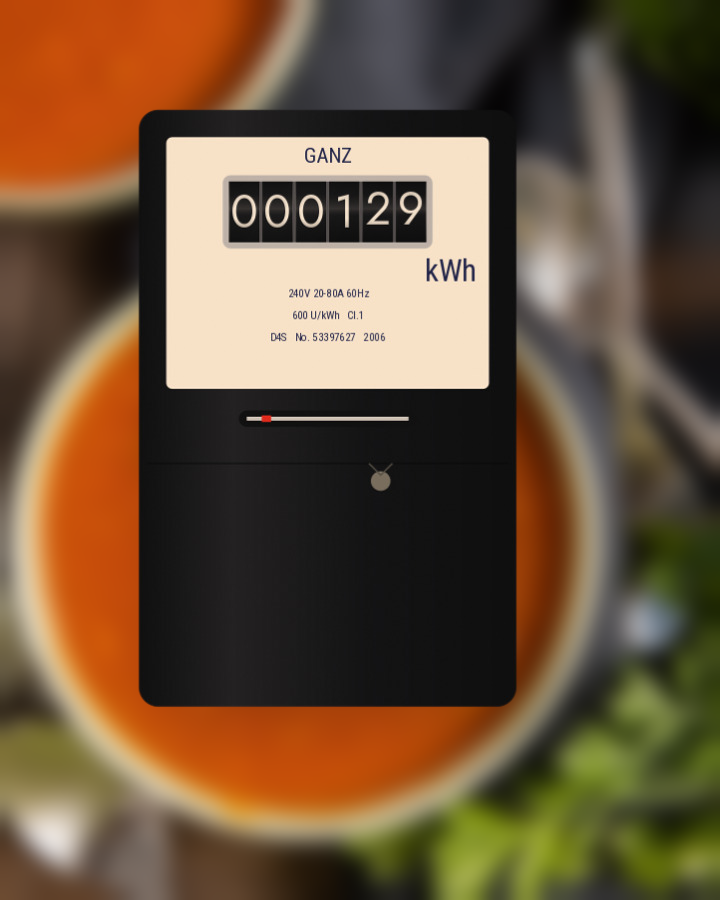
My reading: 129 kWh
